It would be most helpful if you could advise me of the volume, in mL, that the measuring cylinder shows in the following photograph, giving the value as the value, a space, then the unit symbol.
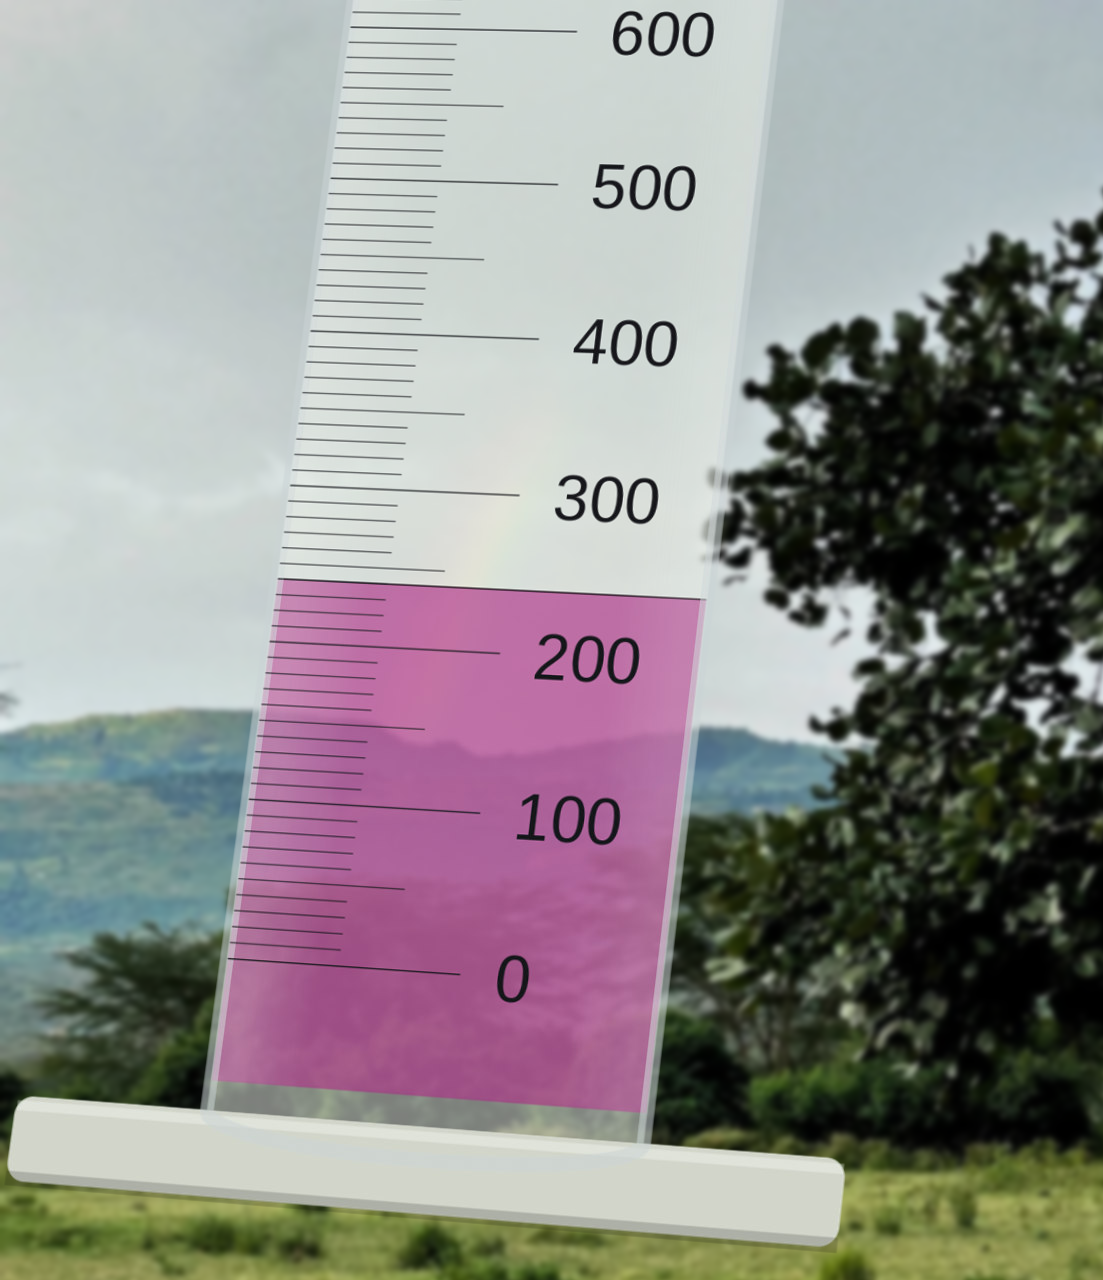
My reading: 240 mL
